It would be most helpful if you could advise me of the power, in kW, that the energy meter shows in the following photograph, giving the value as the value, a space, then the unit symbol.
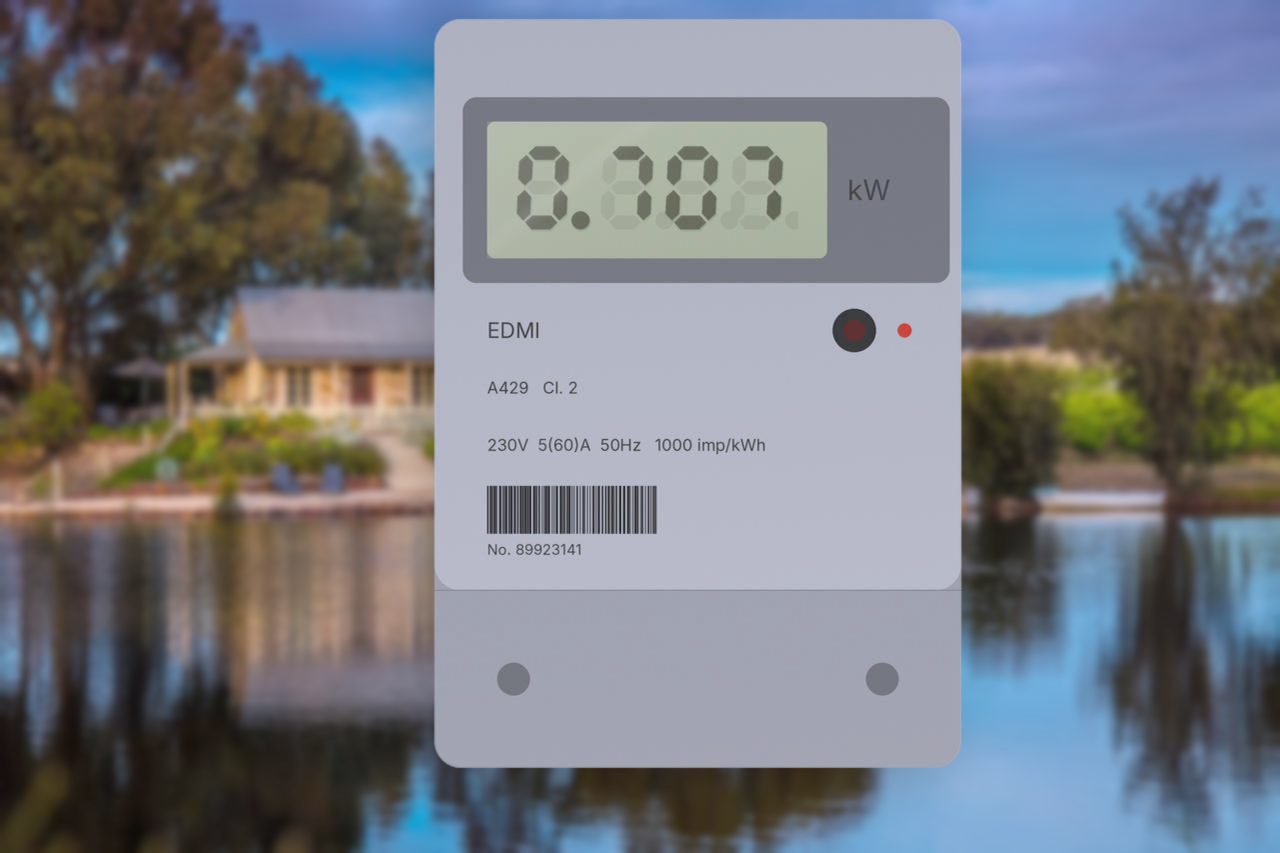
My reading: 0.707 kW
